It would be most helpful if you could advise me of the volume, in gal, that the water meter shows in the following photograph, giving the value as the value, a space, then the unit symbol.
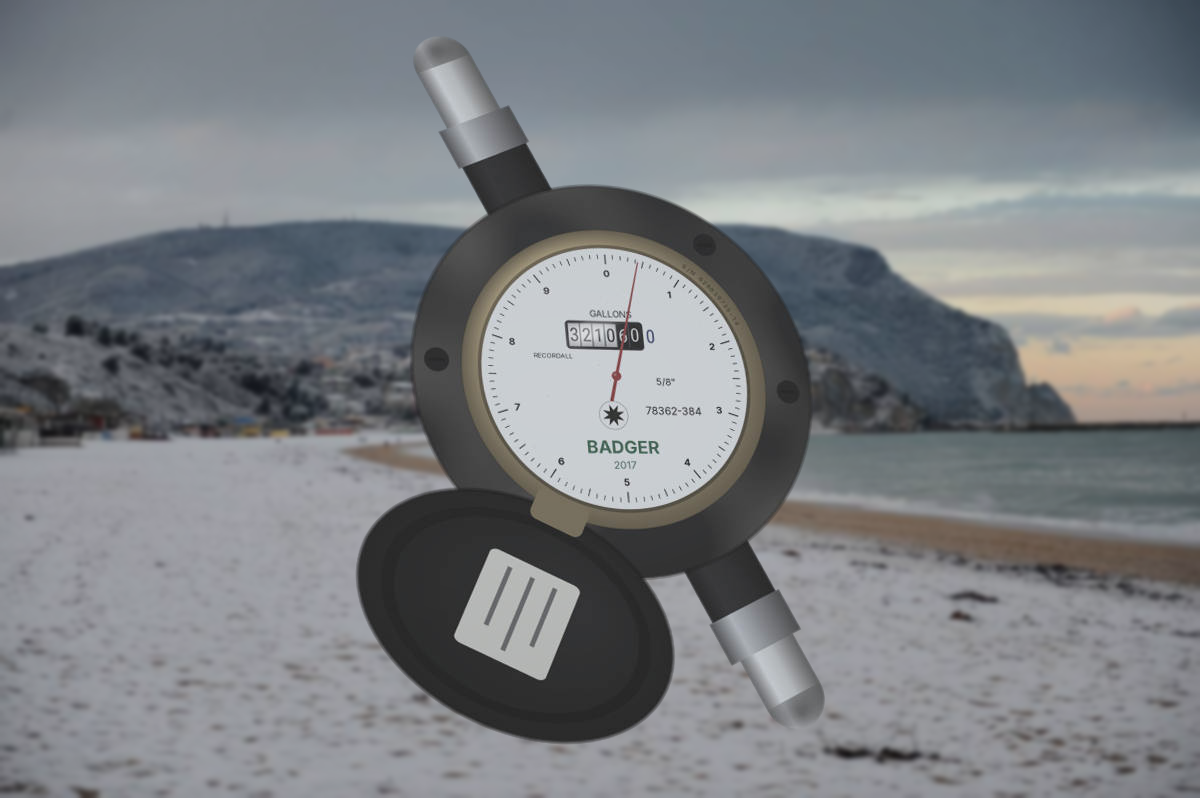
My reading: 3210600.4 gal
